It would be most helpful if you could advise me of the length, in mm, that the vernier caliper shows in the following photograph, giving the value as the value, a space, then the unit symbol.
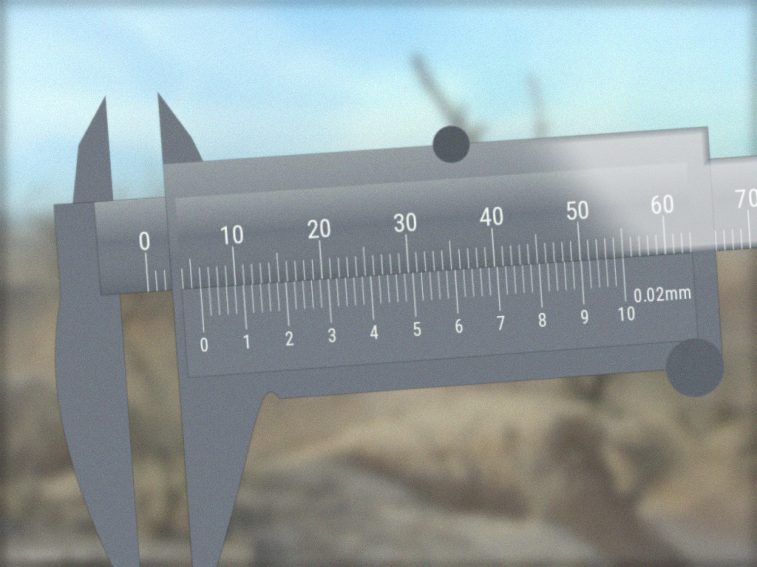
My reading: 6.0 mm
